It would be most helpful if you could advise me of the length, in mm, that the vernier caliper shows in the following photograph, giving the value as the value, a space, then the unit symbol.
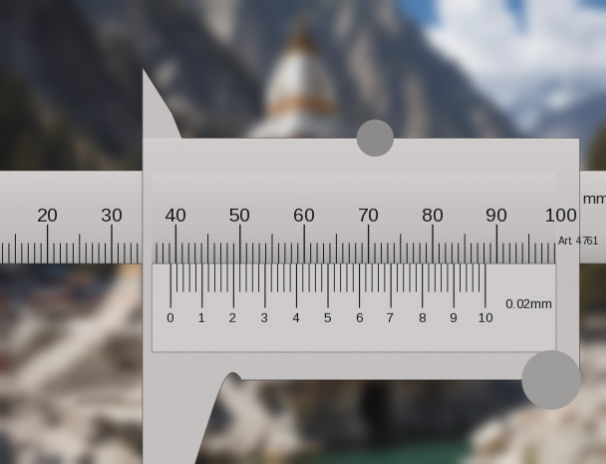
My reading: 39.2 mm
